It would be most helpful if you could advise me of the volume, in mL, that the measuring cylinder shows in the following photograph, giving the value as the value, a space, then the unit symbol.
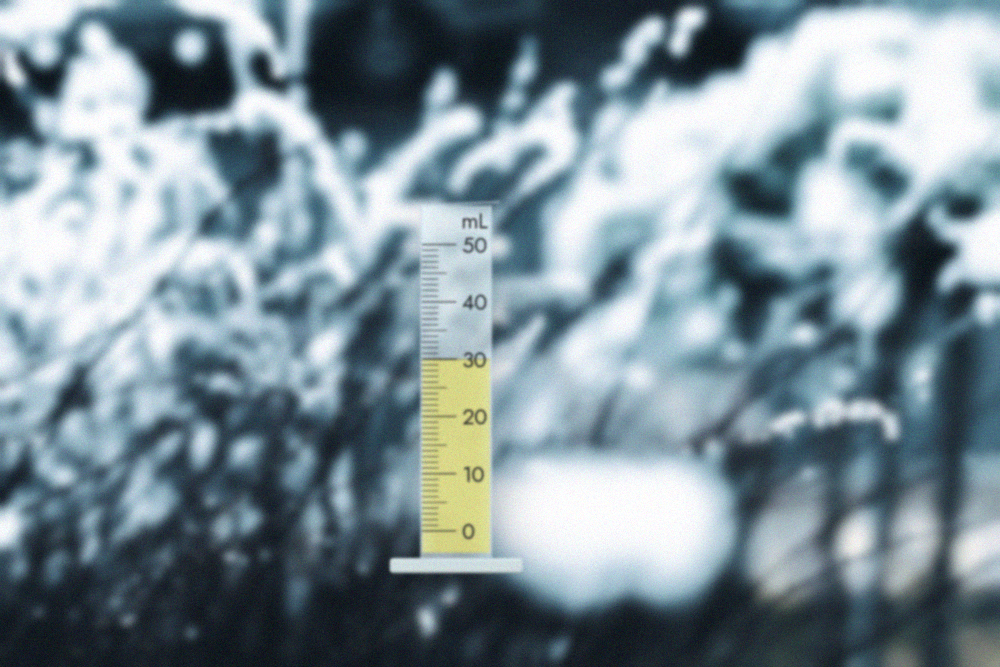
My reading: 30 mL
